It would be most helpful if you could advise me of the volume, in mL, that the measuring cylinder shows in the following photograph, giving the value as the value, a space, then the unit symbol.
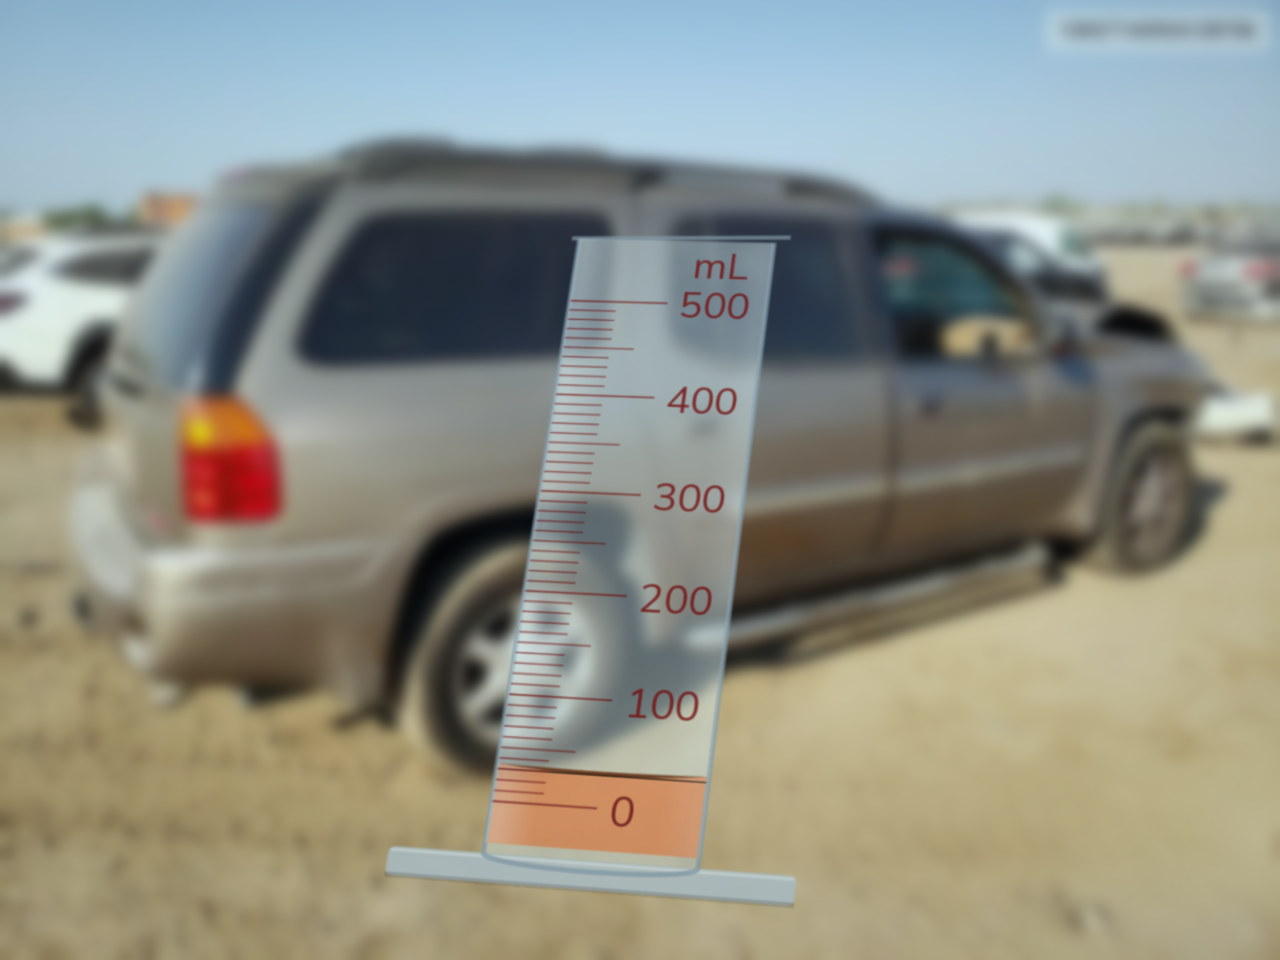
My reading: 30 mL
